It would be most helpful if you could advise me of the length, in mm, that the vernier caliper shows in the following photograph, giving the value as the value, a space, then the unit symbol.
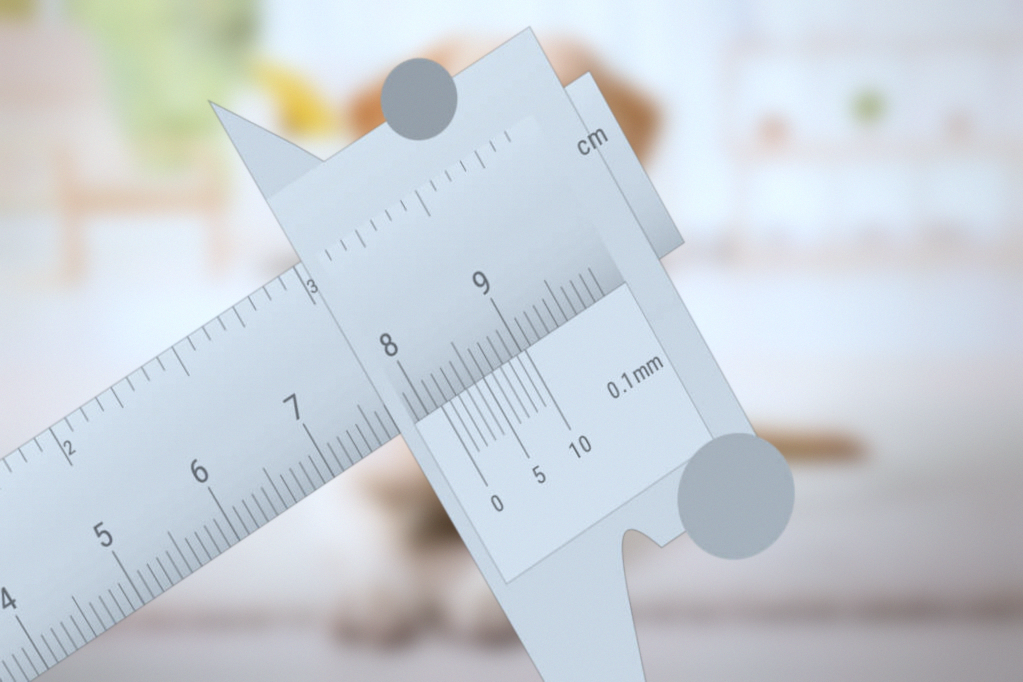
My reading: 81.4 mm
